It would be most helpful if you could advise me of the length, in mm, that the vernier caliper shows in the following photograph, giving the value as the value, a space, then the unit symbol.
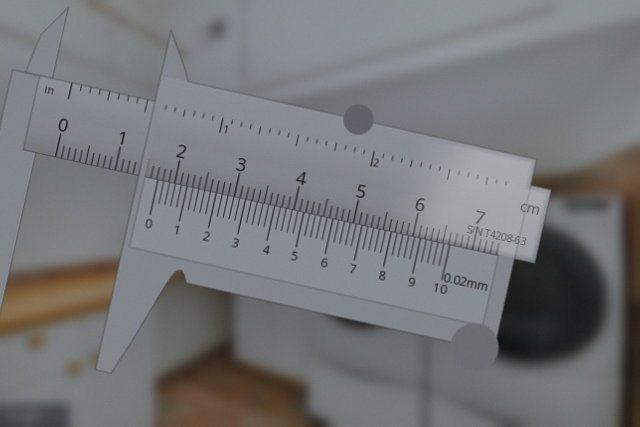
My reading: 17.2 mm
